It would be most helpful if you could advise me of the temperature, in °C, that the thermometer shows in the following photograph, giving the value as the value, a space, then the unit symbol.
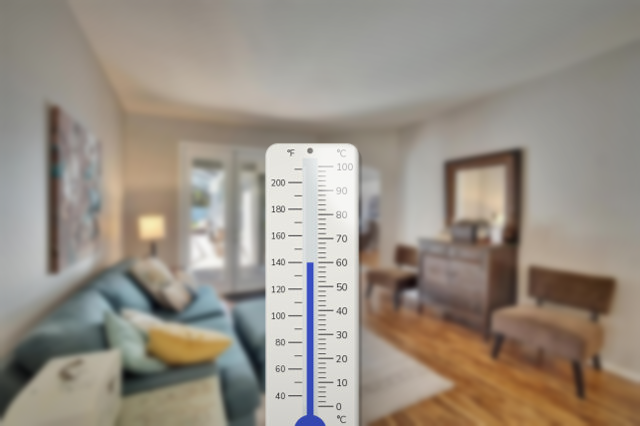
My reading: 60 °C
